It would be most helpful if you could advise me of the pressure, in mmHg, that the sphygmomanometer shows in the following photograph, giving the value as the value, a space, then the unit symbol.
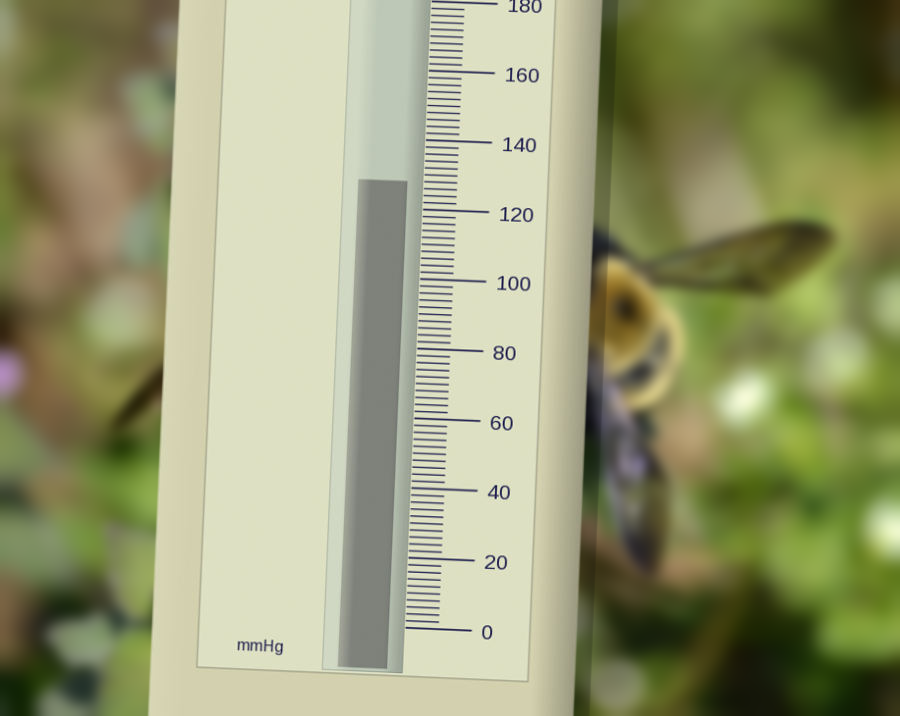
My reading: 128 mmHg
